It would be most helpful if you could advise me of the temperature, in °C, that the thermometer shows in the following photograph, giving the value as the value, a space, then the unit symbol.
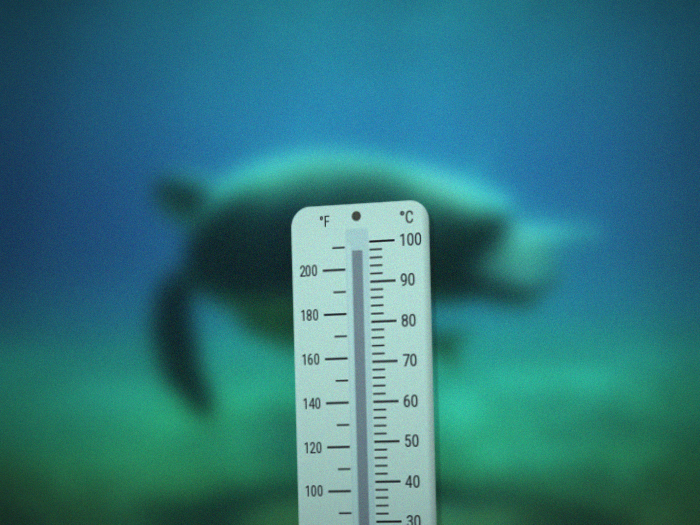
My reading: 98 °C
